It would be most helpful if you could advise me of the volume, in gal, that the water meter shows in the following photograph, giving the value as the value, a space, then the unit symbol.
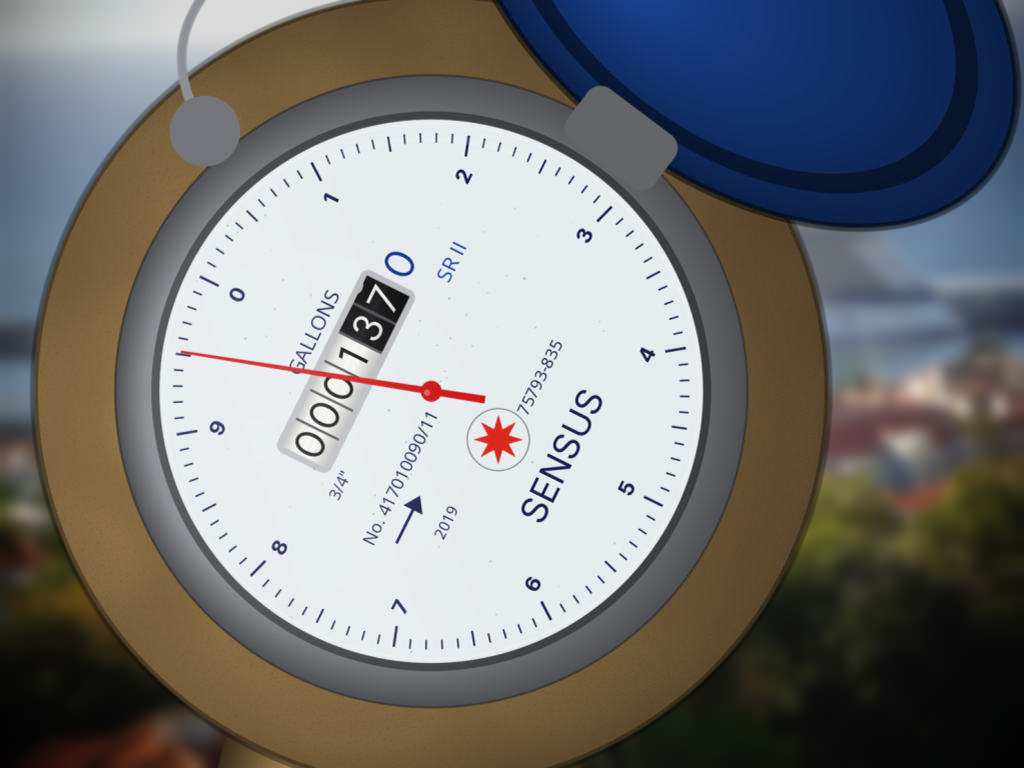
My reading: 1369.5 gal
